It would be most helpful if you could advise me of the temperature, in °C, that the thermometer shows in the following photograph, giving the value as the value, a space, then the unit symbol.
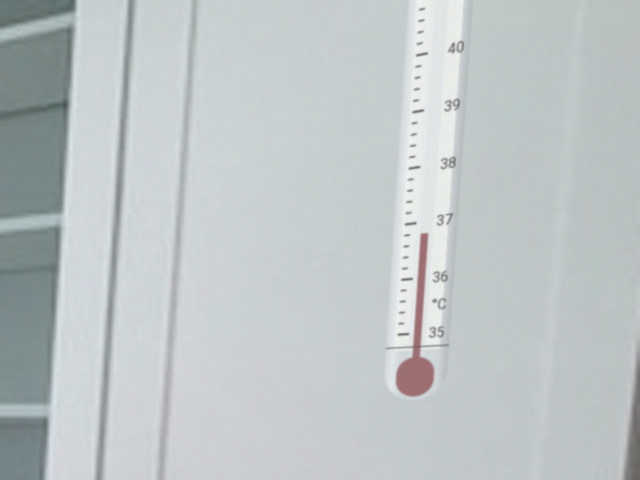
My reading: 36.8 °C
